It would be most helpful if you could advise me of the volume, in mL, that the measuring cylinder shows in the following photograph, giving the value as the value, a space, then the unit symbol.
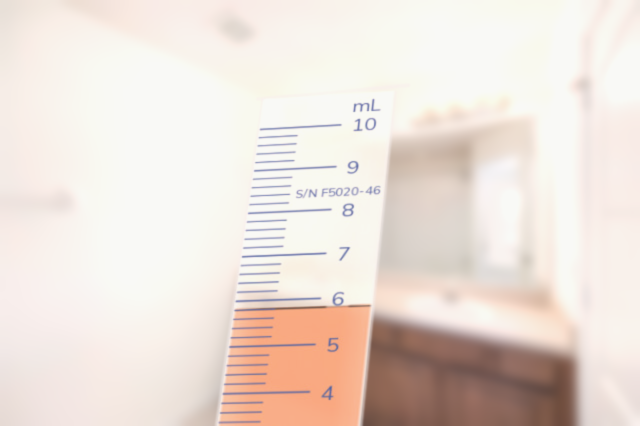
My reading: 5.8 mL
